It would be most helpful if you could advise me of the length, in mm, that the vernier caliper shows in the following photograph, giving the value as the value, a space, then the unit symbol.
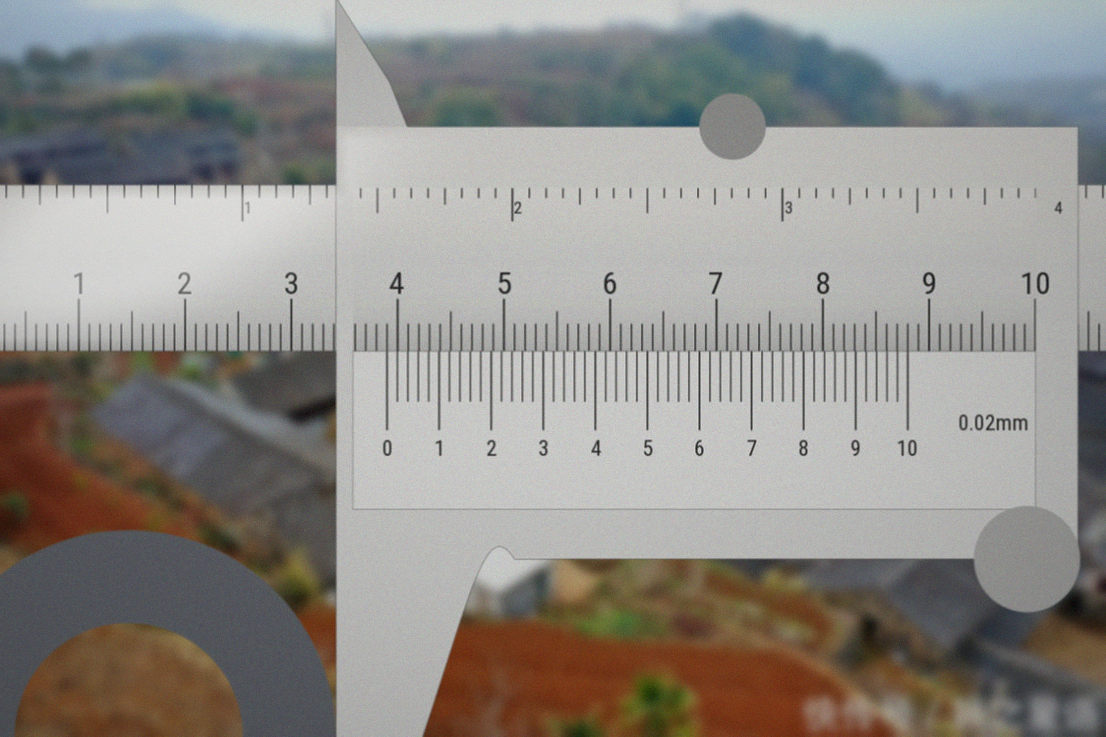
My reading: 39.0 mm
